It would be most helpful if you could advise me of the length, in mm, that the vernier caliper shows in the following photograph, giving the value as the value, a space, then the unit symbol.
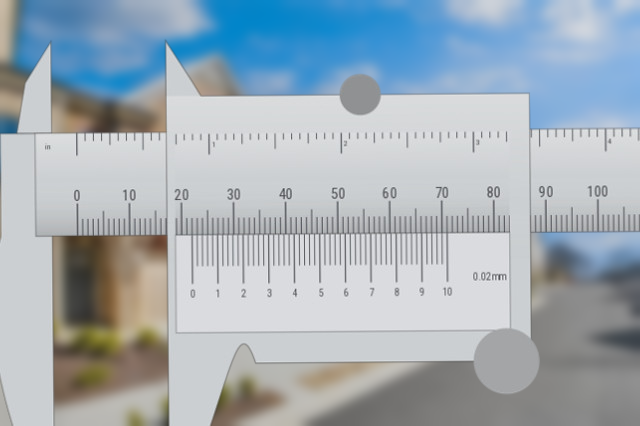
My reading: 22.0 mm
